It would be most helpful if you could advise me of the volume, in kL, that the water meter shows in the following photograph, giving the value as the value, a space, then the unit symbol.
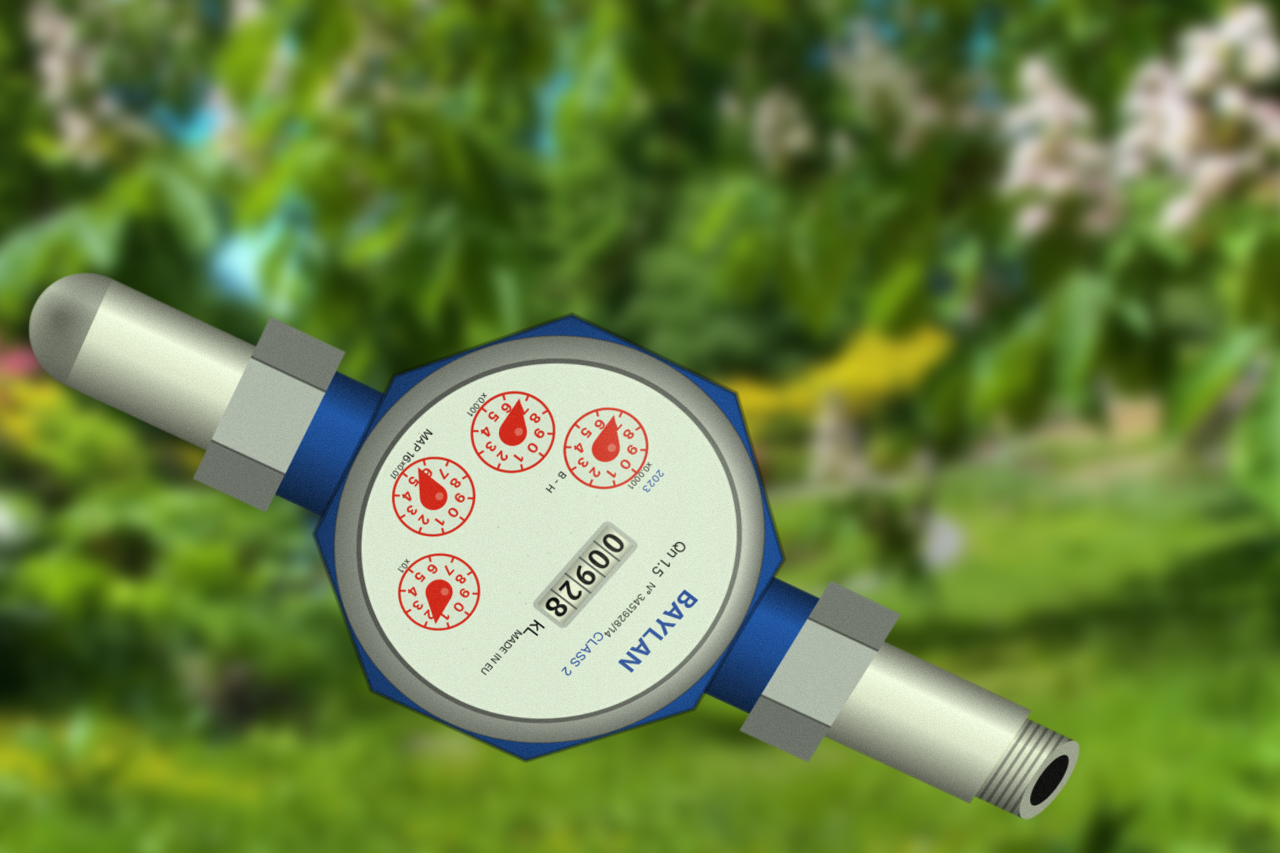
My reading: 928.1566 kL
